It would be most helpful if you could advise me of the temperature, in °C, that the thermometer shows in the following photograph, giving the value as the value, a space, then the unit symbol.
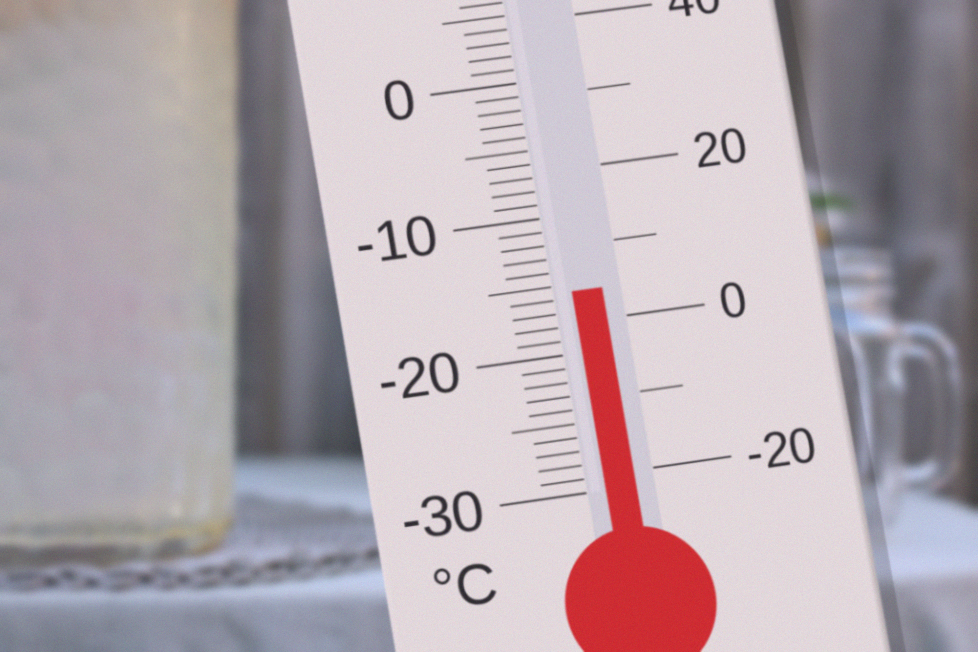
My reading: -15.5 °C
